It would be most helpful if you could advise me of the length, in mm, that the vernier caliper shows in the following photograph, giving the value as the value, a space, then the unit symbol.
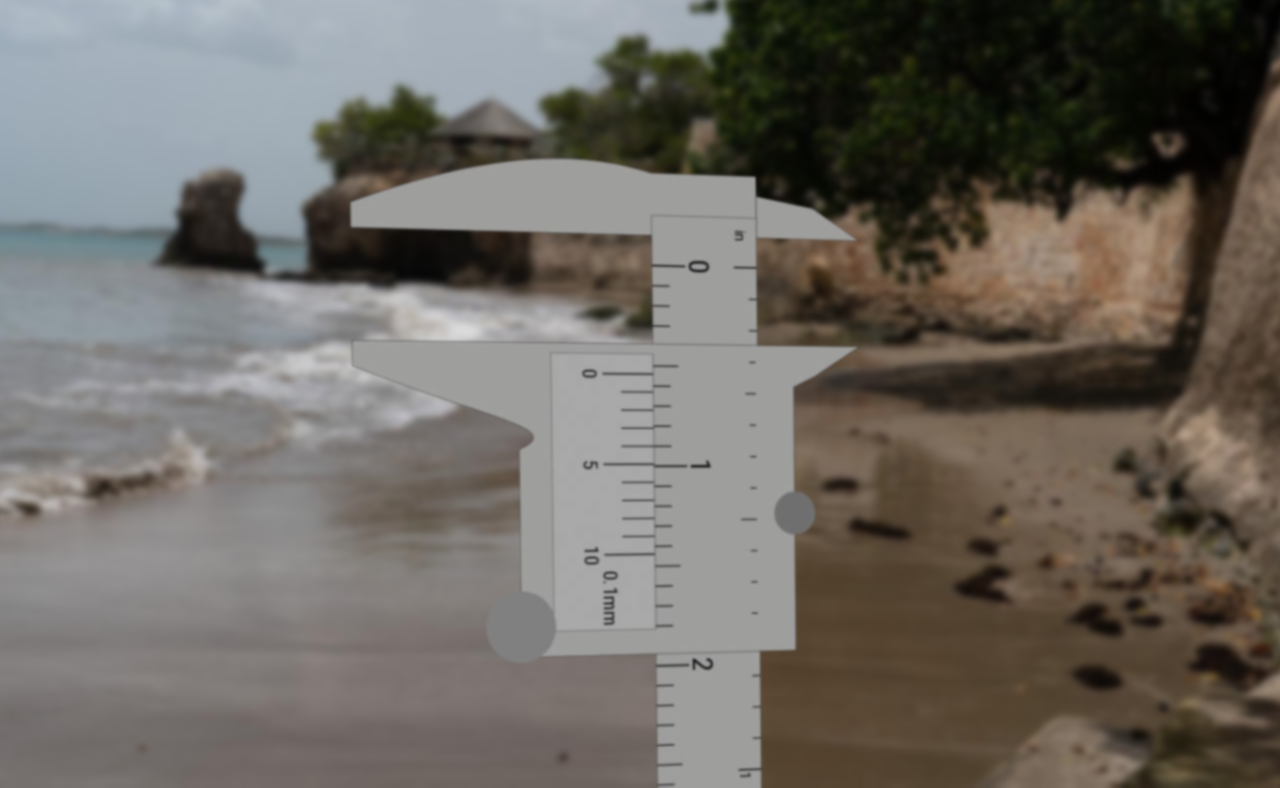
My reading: 5.4 mm
